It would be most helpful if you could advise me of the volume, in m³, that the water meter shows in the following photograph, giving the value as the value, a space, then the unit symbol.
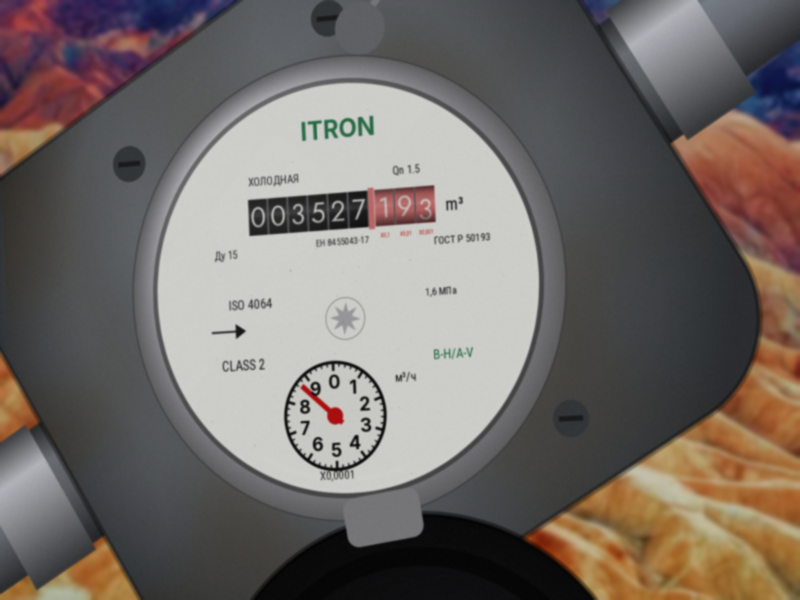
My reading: 3527.1928 m³
